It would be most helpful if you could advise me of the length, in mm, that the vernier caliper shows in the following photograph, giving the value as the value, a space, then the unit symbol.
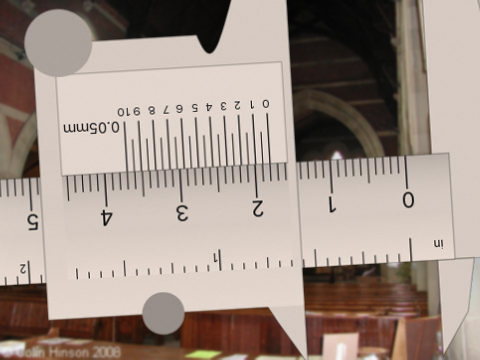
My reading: 18.0 mm
